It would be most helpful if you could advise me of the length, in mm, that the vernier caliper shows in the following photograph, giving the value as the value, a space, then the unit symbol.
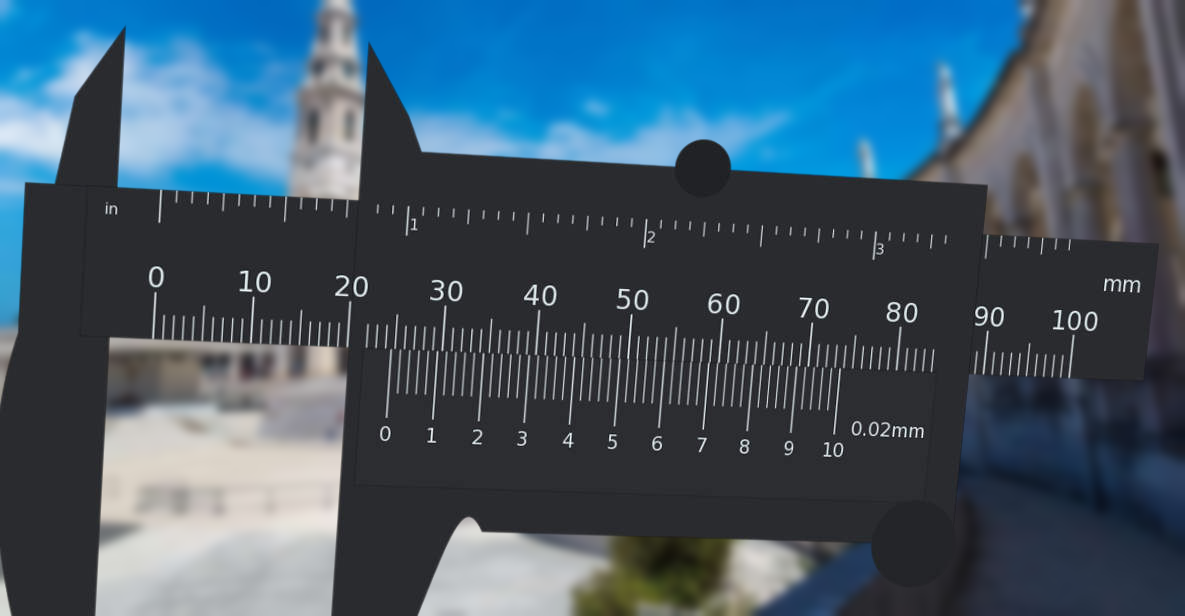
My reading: 24.6 mm
